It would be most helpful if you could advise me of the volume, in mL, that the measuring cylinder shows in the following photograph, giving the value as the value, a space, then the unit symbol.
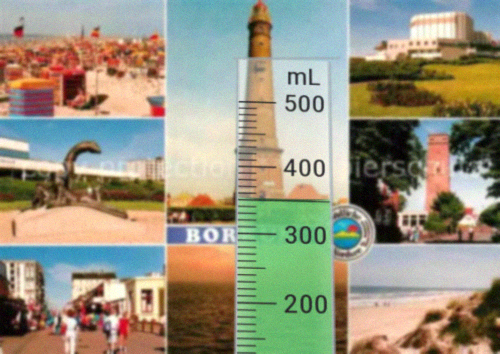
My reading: 350 mL
